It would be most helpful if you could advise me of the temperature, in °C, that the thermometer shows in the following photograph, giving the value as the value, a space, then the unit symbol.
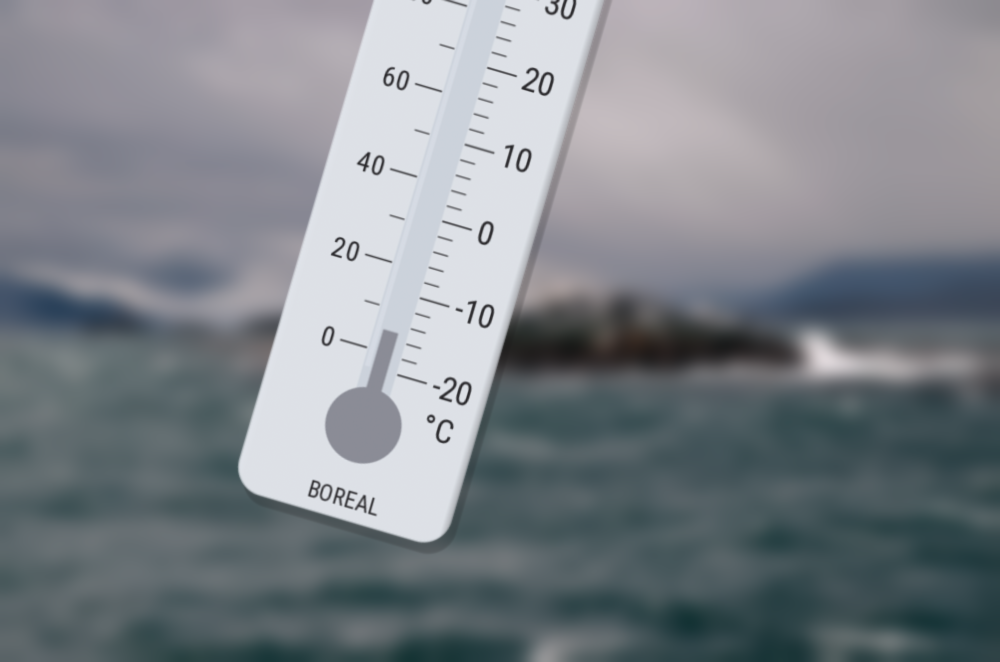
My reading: -15 °C
